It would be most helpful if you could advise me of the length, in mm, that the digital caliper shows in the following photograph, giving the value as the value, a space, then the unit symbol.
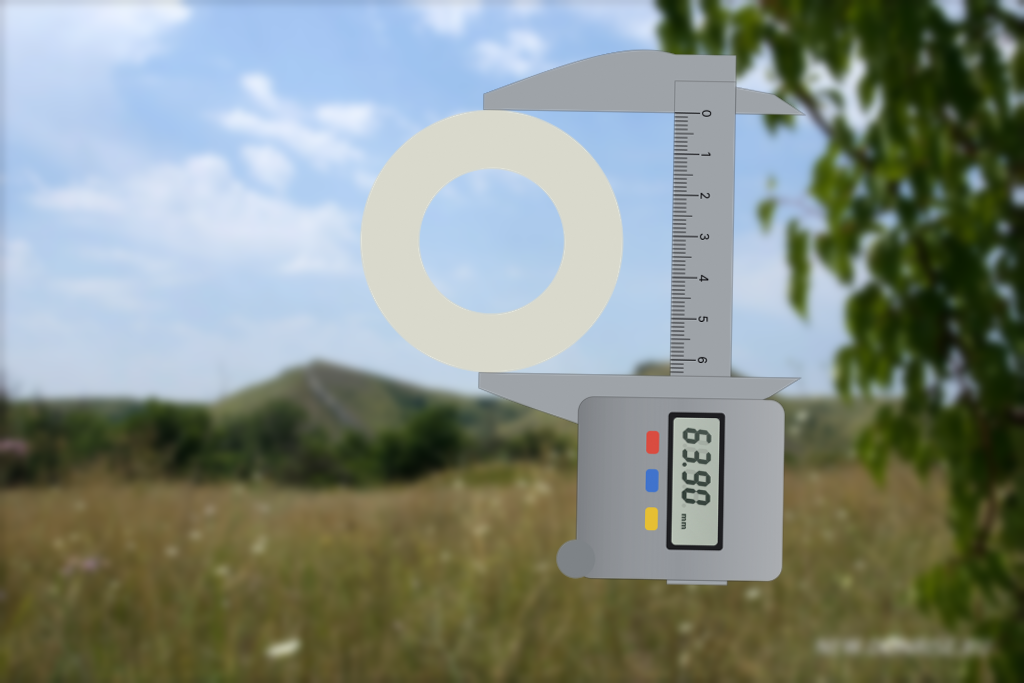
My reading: 63.90 mm
